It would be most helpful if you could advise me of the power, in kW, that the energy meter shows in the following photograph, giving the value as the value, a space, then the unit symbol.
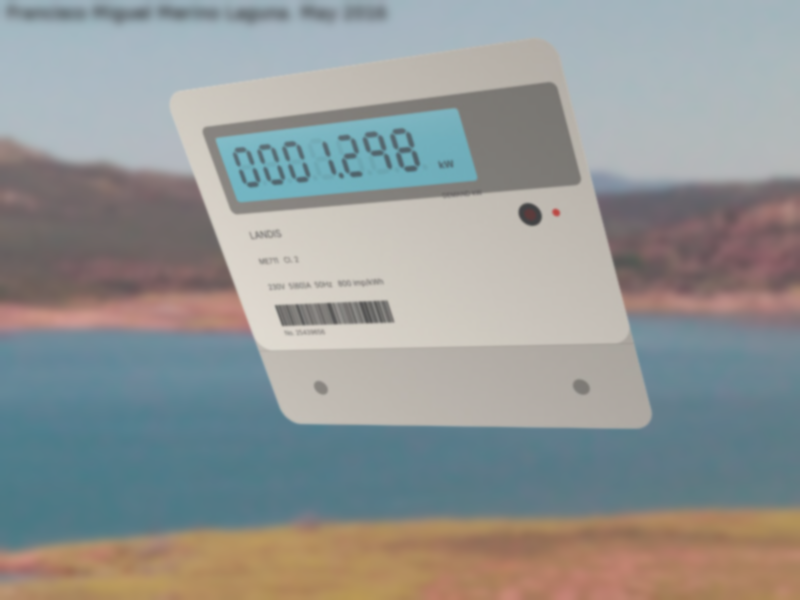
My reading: 1.298 kW
